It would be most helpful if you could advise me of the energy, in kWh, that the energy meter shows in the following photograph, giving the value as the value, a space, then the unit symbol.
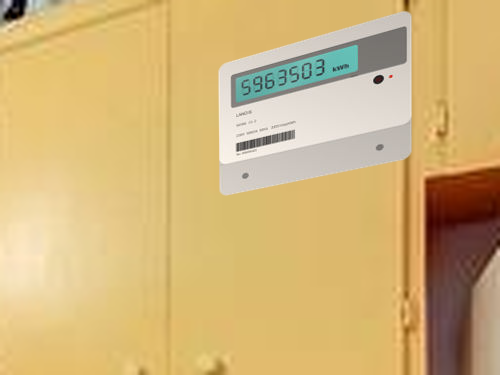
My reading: 5963503 kWh
